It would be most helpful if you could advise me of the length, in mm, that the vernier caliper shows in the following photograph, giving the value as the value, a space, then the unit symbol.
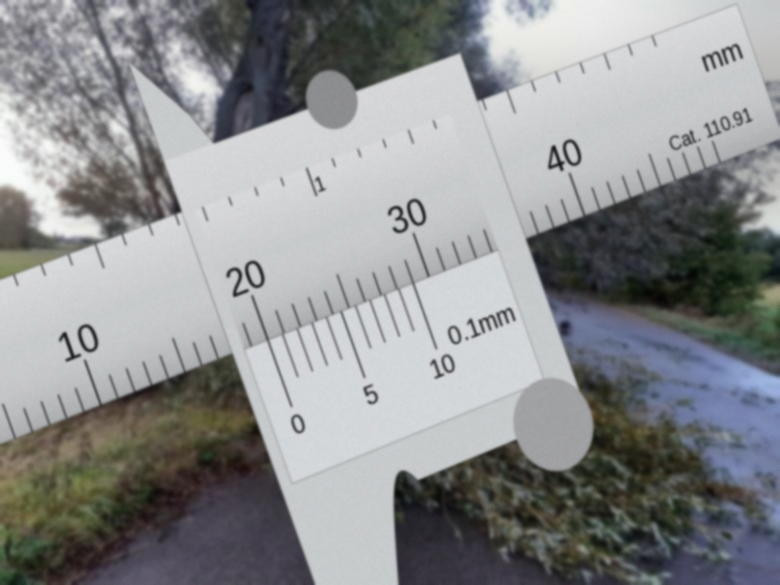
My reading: 20.0 mm
